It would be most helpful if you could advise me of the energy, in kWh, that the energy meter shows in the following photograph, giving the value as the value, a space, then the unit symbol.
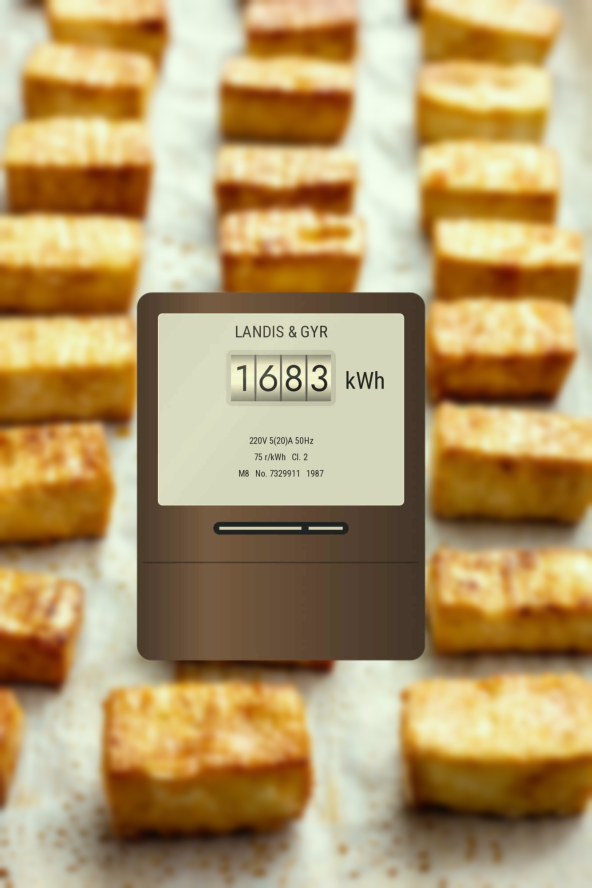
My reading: 1683 kWh
